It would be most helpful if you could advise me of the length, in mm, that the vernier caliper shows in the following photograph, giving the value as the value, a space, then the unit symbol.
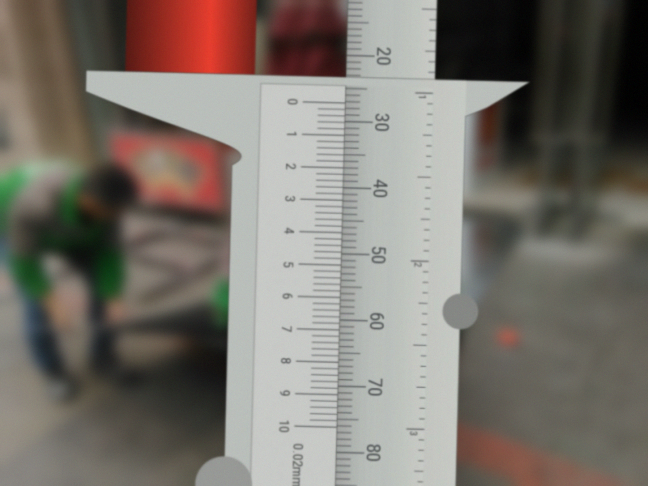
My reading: 27.2 mm
